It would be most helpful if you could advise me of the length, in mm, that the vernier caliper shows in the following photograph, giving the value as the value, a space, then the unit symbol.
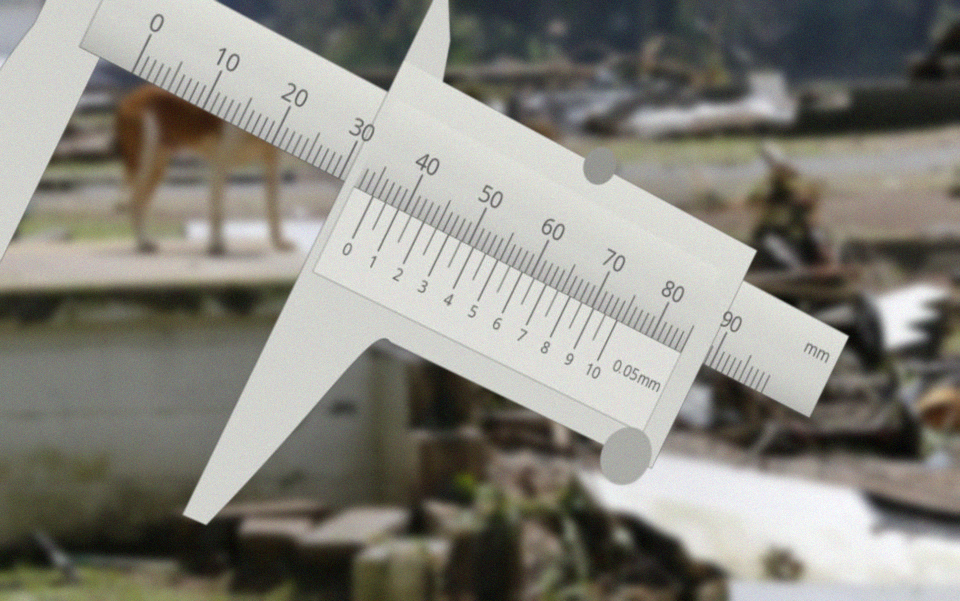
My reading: 35.2 mm
